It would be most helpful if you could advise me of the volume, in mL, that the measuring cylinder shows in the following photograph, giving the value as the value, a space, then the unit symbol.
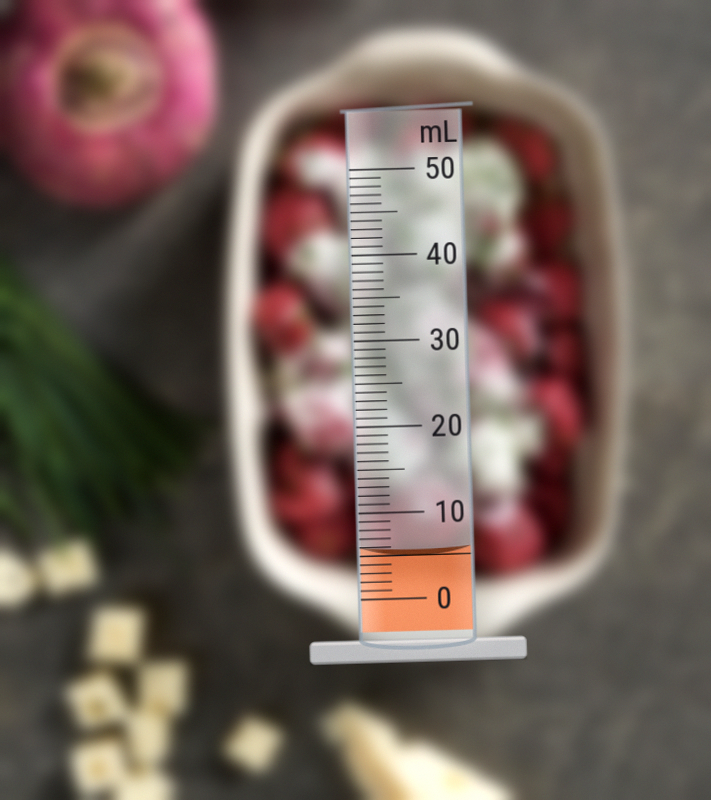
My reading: 5 mL
